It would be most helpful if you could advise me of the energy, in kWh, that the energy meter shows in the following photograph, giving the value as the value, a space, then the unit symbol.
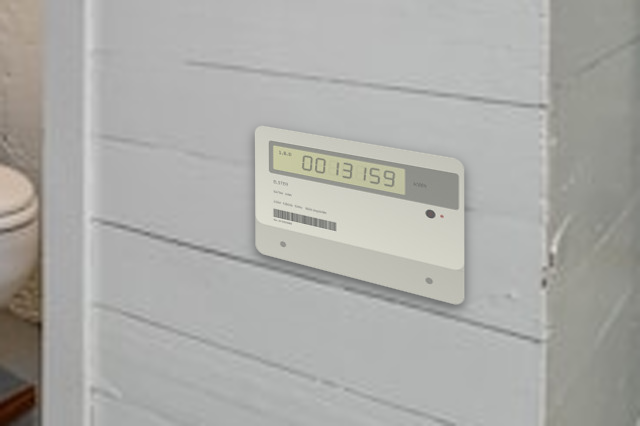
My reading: 13159 kWh
